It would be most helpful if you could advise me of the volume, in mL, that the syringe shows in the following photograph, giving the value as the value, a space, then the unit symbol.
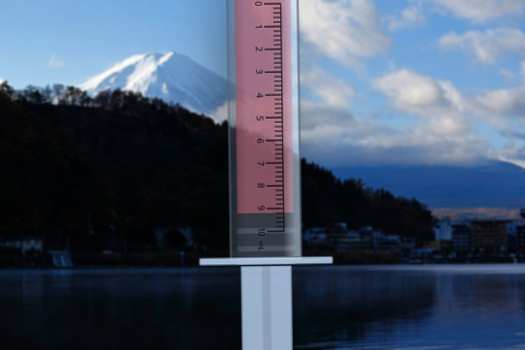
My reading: 9.2 mL
